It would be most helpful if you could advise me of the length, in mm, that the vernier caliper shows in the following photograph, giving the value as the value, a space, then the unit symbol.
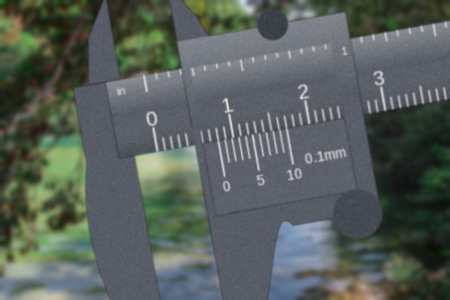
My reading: 8.0 mm
